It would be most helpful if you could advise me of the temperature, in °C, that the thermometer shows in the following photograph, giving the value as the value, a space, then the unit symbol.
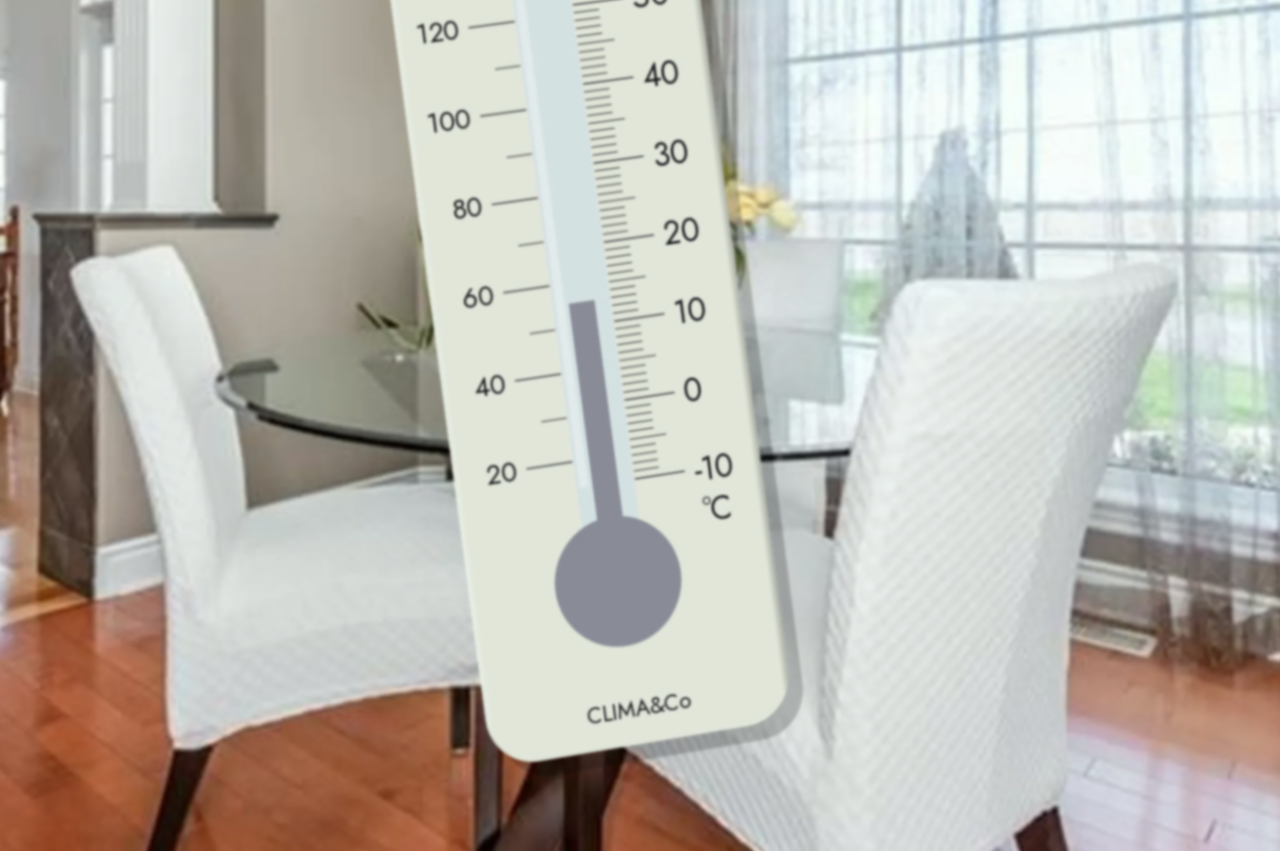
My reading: 13 °C
